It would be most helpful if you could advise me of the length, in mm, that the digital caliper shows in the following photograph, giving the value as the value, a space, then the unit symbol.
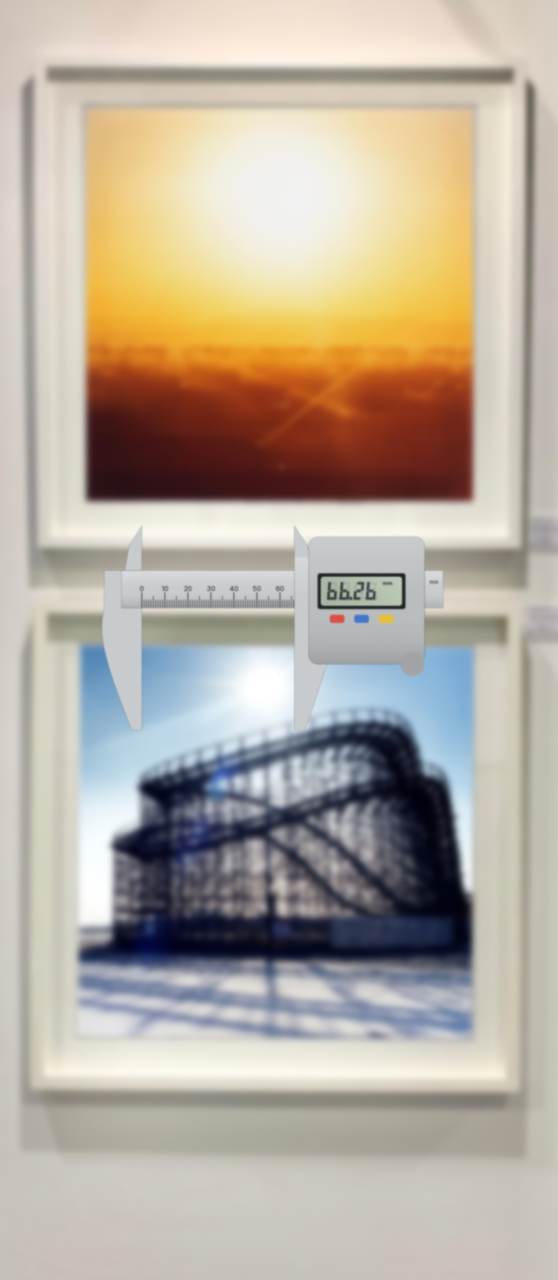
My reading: 66.26 mm
